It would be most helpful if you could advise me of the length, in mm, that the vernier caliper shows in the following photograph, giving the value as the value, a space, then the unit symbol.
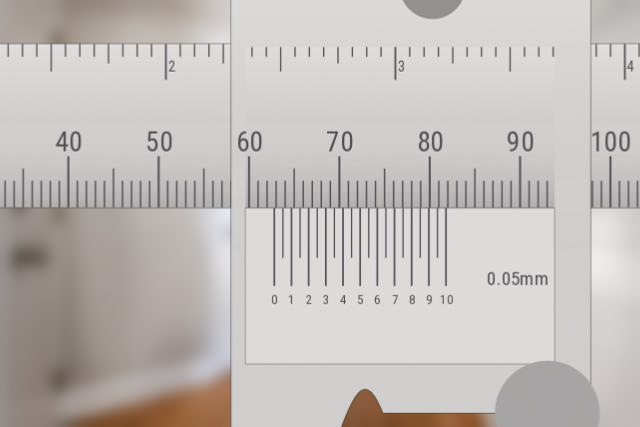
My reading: 62.8 mm
